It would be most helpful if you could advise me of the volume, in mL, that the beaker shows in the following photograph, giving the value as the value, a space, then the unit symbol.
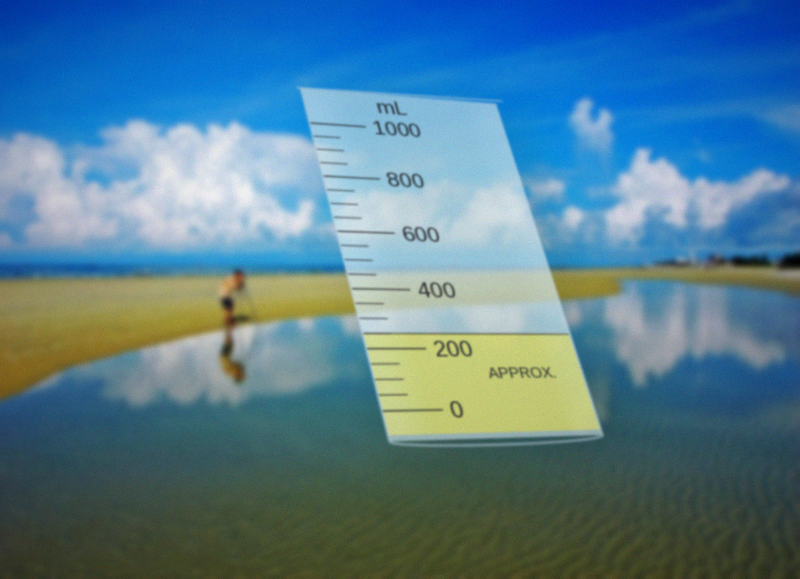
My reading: 250 mL
